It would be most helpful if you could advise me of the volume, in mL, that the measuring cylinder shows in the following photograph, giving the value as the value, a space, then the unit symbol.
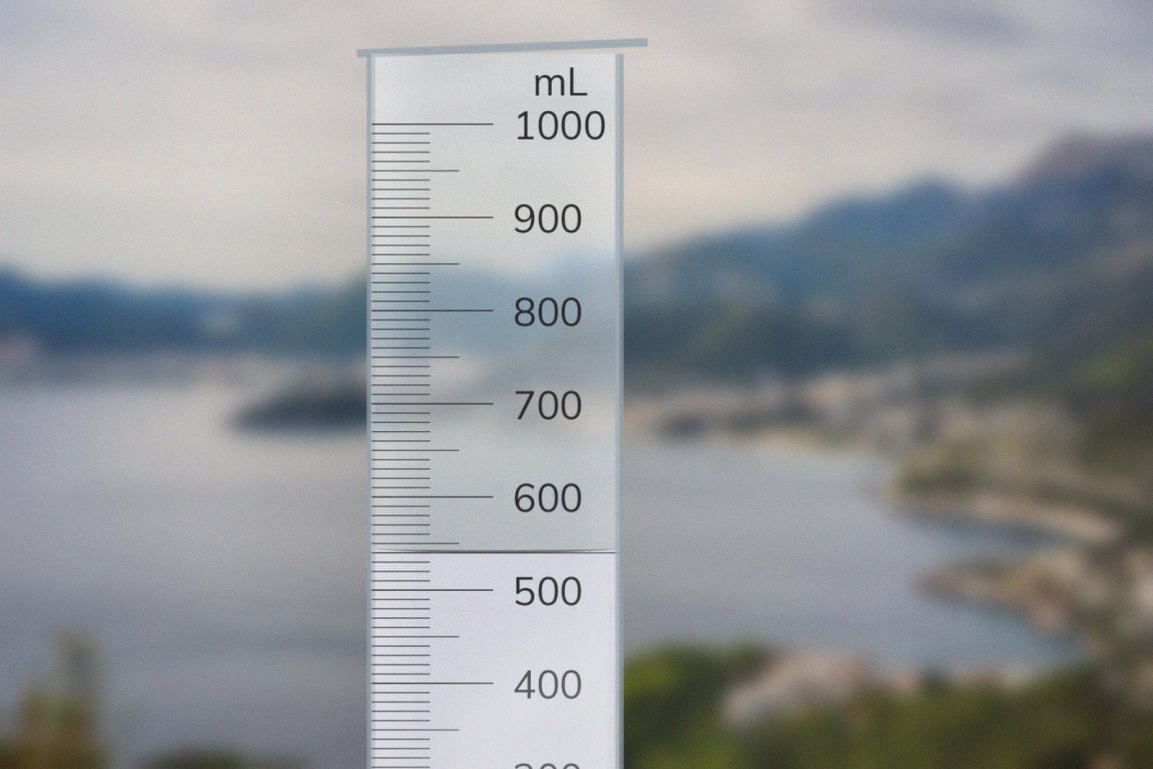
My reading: 540 mL
